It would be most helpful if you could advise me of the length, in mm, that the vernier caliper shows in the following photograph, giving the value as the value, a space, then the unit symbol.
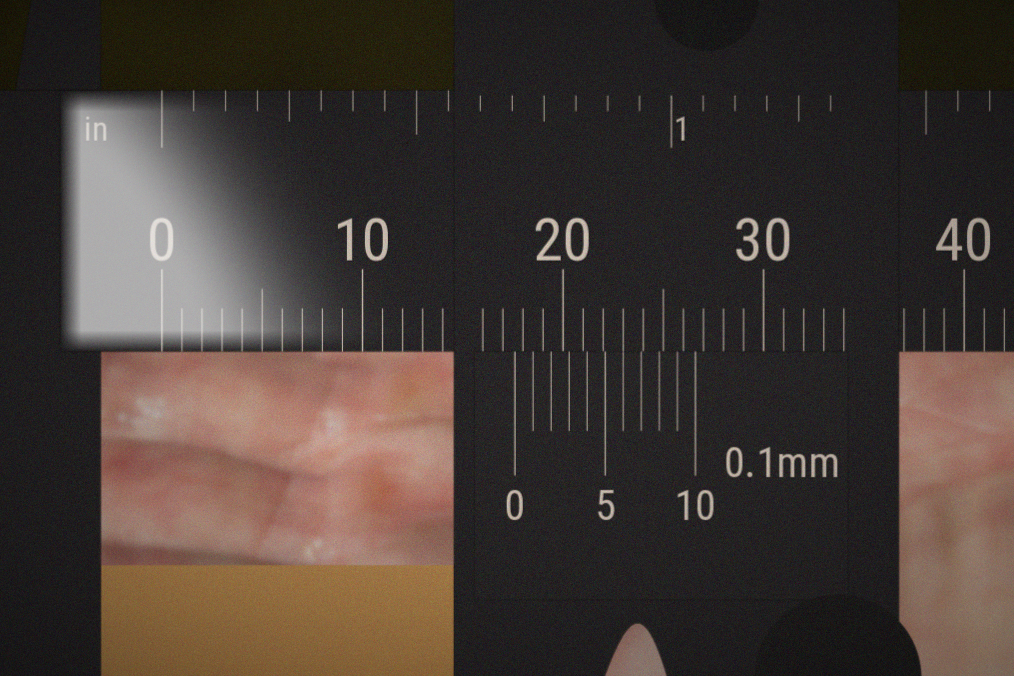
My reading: 17.6 mm
